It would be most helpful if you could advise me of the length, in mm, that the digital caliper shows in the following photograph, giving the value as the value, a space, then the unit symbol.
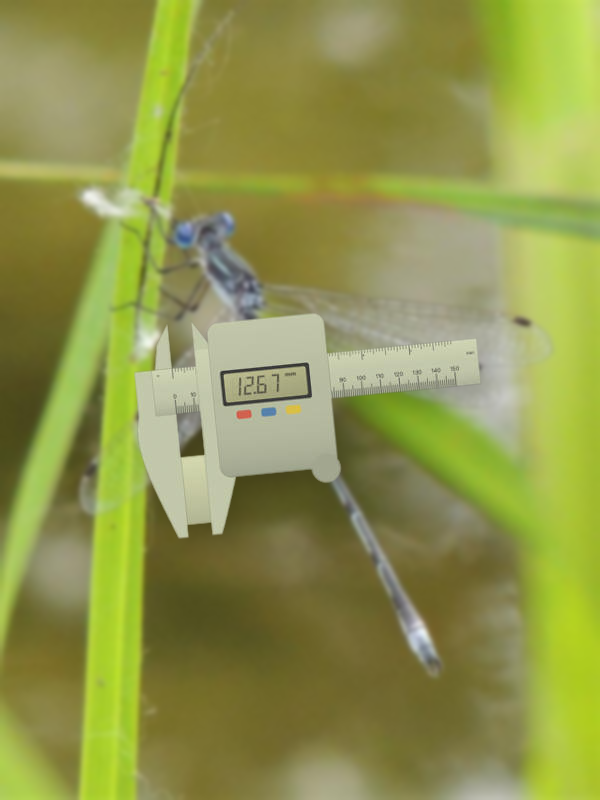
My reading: 12.67 mm
